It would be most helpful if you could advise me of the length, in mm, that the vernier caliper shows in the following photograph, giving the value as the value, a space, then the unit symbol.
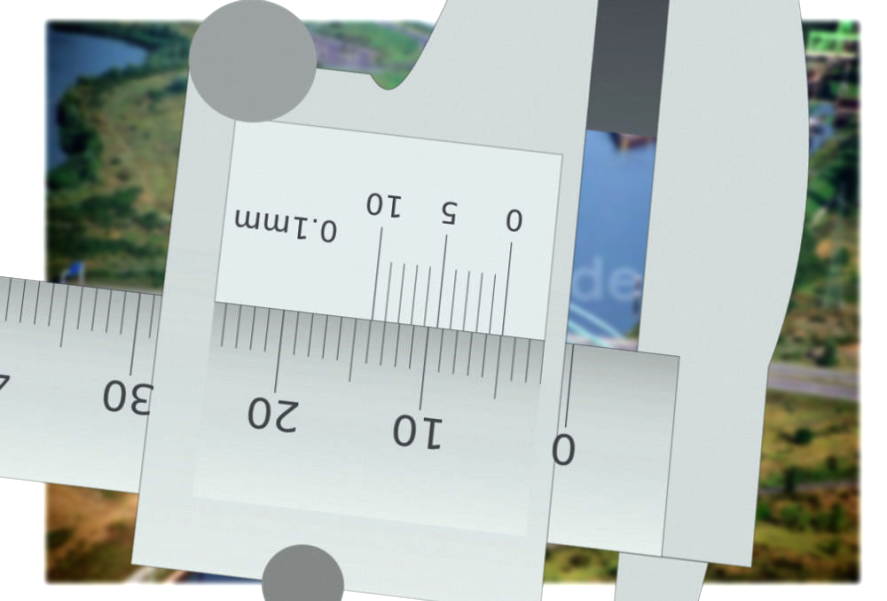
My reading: 4.9 mm
